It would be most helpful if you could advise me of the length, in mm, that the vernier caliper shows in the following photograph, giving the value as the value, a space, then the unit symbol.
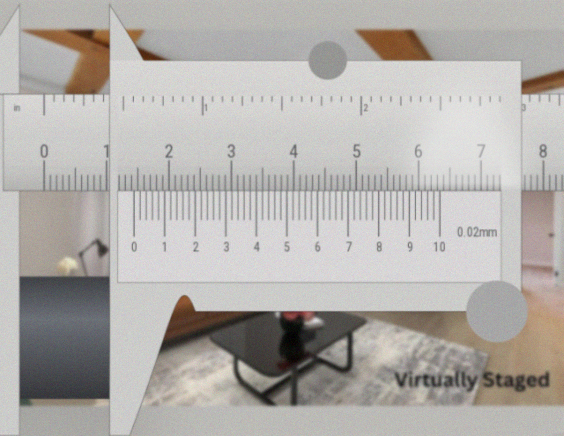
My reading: 14.4 mm
